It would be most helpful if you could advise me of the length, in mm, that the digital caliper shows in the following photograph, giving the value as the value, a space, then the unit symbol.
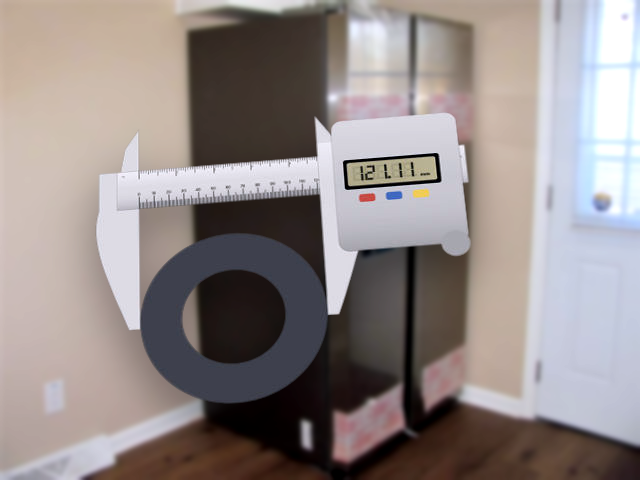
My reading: 121.11 mm
